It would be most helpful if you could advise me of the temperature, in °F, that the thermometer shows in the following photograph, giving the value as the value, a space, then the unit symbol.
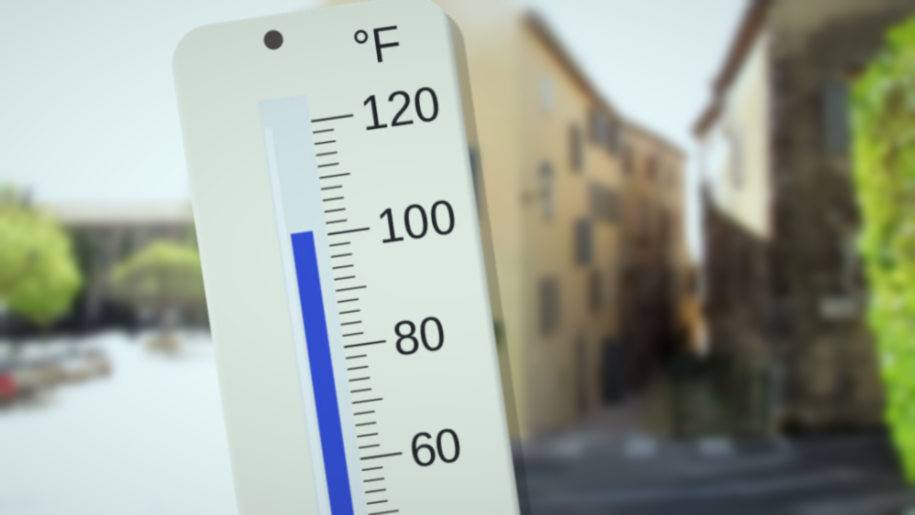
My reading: 101 °F
